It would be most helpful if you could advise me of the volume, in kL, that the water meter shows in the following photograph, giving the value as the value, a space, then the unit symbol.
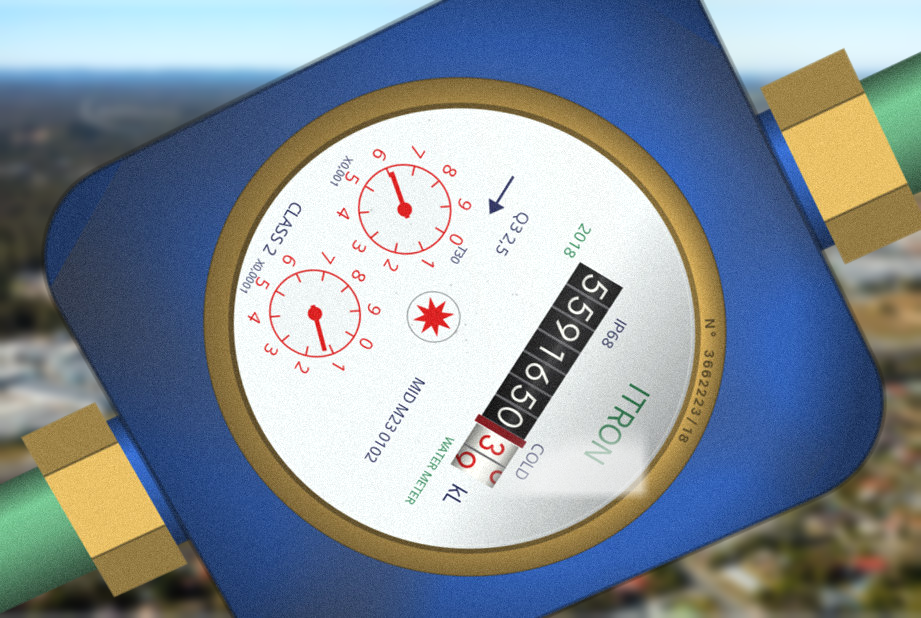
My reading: 5591650.3861 kL
